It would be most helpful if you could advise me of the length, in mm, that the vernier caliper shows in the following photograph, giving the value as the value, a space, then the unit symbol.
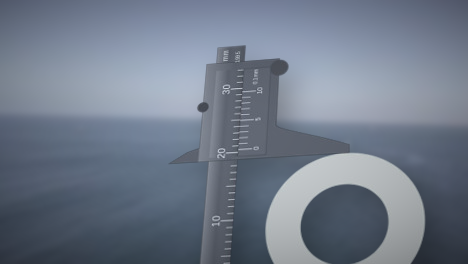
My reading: 20.4 mm
